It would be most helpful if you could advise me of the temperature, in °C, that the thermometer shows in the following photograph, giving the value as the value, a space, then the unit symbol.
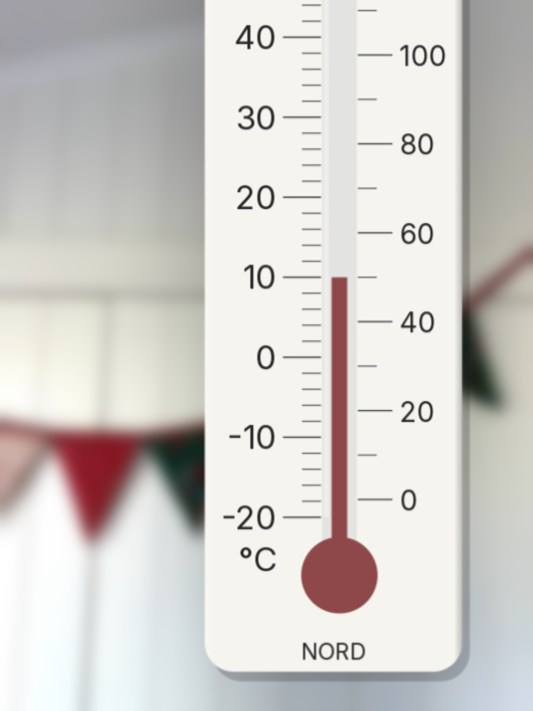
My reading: 10 °C
